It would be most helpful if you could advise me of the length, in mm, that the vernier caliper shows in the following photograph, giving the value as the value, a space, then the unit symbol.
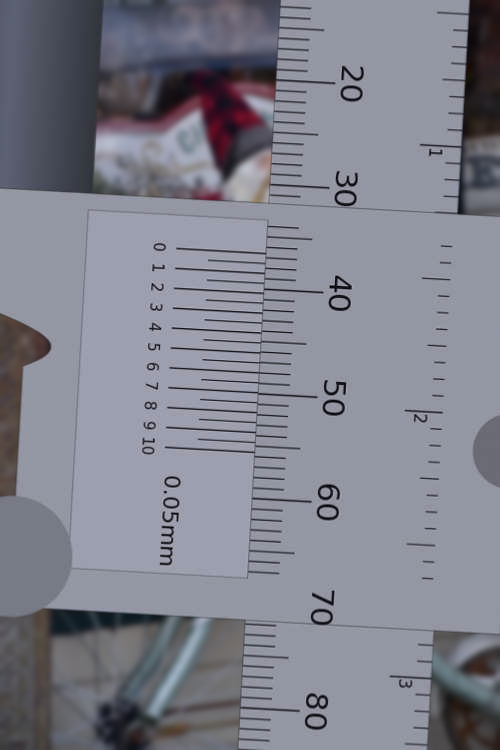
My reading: 36.6 mm
